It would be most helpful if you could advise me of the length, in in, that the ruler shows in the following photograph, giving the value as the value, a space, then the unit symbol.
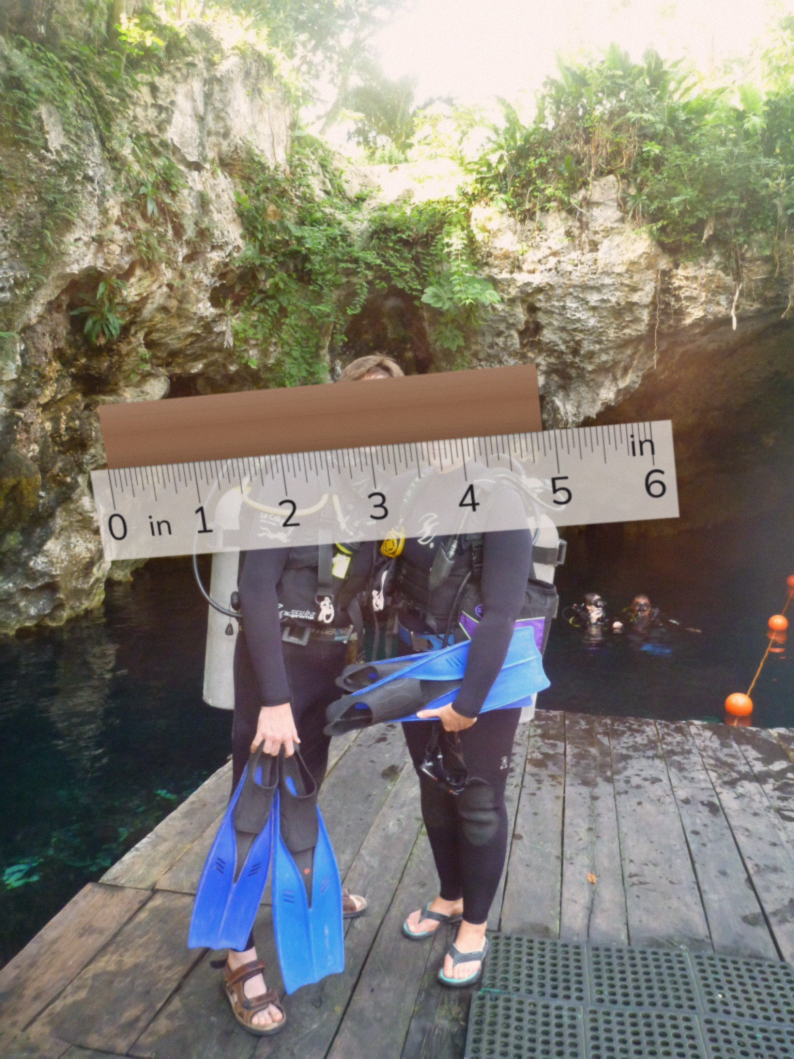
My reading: 4.875 in
